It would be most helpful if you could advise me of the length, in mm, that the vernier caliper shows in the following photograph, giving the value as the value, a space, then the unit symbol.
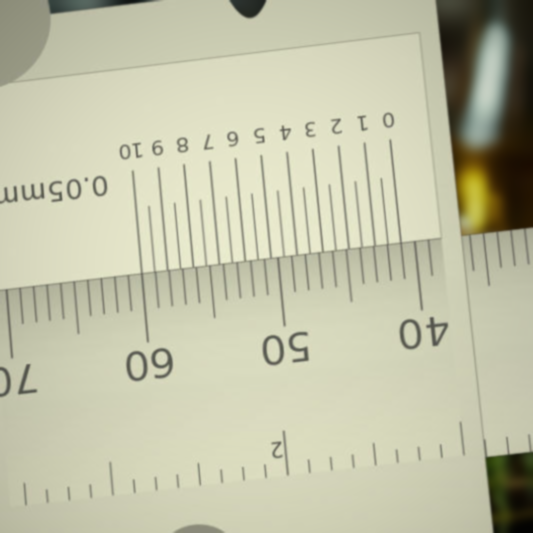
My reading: 41.0 mm
